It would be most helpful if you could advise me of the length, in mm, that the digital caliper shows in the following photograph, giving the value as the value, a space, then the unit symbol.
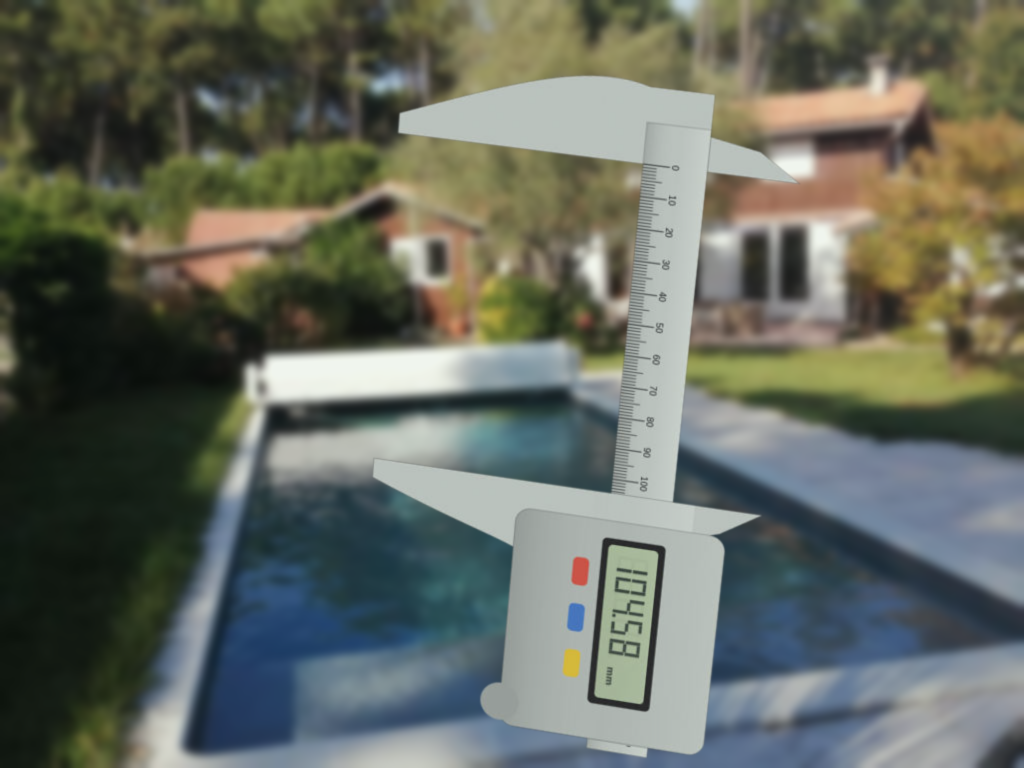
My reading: 104.58 mm
